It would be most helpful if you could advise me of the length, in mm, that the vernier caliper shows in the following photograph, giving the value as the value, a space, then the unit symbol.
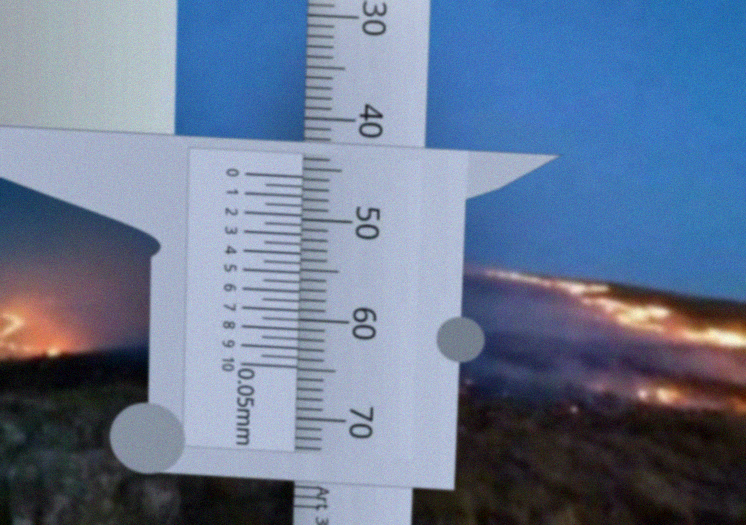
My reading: 45.8 mm
